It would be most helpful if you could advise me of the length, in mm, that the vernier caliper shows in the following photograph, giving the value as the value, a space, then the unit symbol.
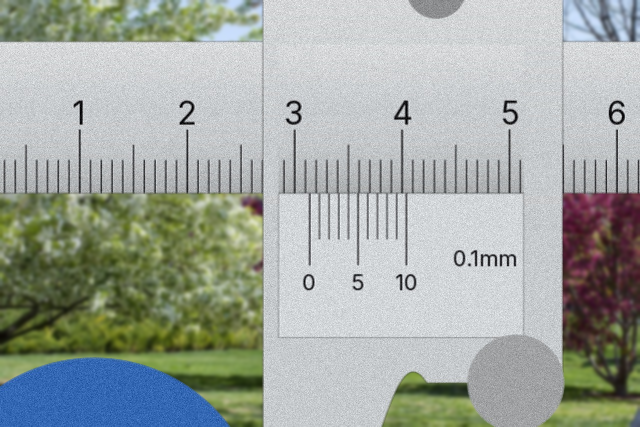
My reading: 31.4 mm
